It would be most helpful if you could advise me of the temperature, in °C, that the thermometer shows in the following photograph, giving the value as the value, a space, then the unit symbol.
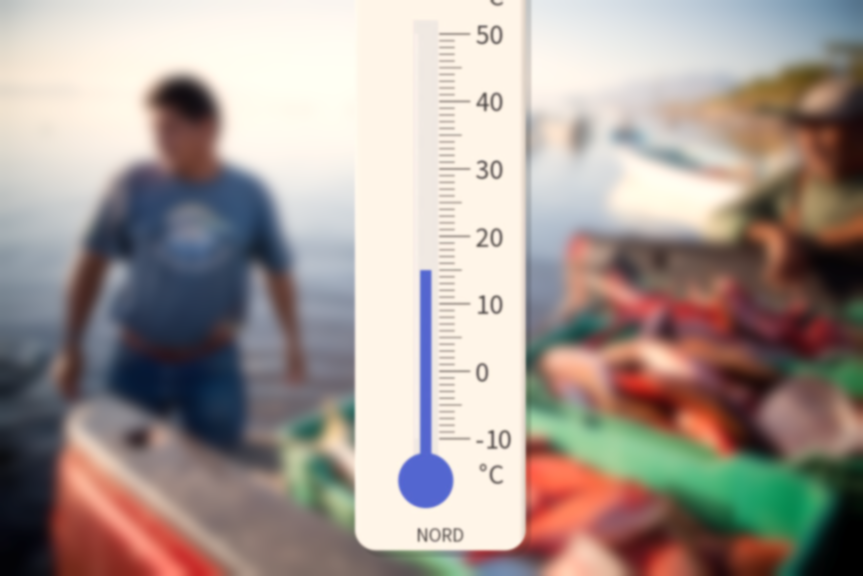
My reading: 15 °C
